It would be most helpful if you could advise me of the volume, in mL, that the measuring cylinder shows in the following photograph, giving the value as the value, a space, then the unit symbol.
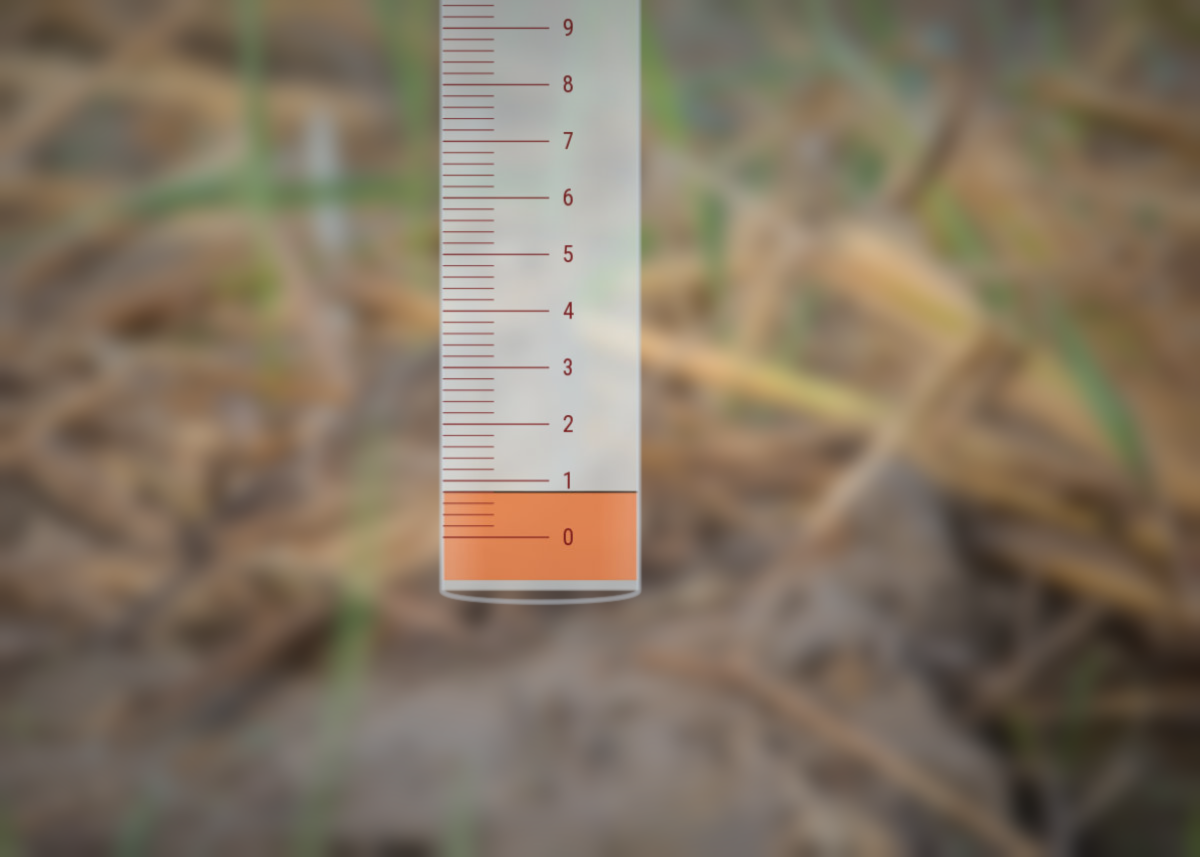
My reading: 0.8 mL
